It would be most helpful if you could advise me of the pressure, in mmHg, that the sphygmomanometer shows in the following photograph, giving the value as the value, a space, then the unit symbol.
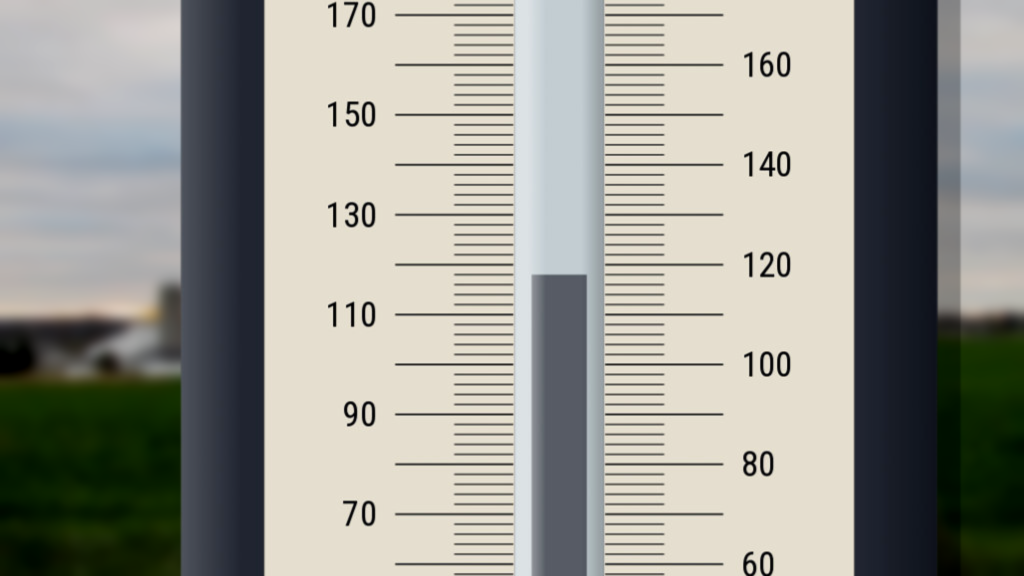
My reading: 118 mmHg
